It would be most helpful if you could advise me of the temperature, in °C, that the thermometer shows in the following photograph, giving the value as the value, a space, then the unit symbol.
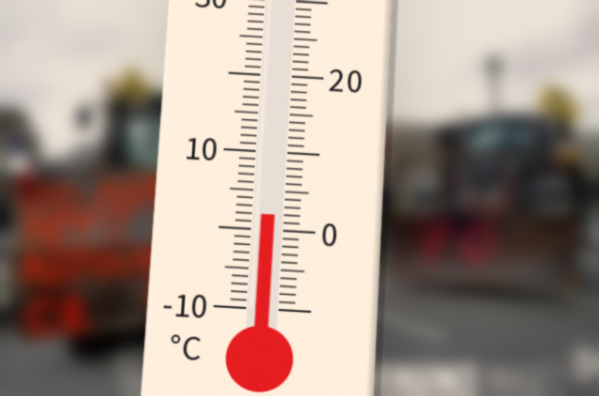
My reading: 2 °C
